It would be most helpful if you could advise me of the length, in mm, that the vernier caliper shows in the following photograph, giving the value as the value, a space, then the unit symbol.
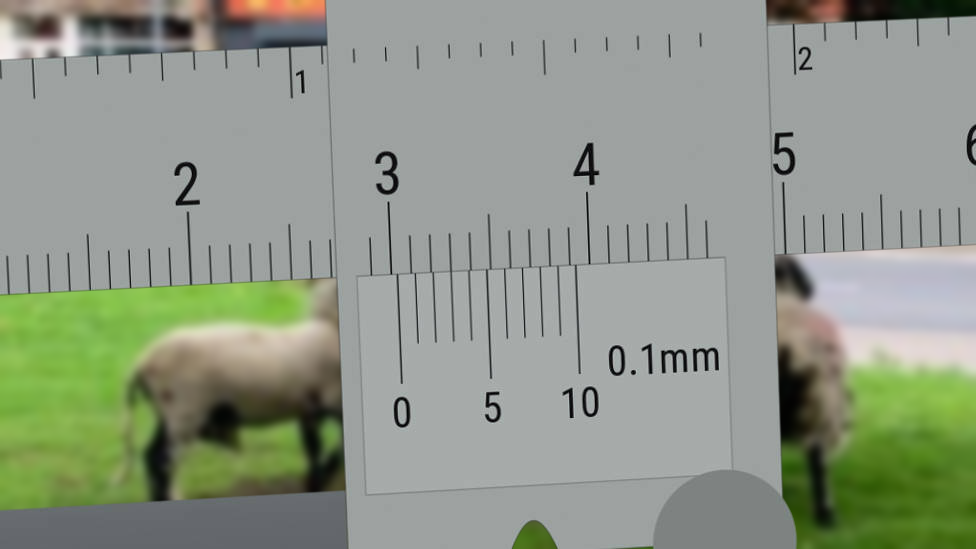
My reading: 30.3 mm
